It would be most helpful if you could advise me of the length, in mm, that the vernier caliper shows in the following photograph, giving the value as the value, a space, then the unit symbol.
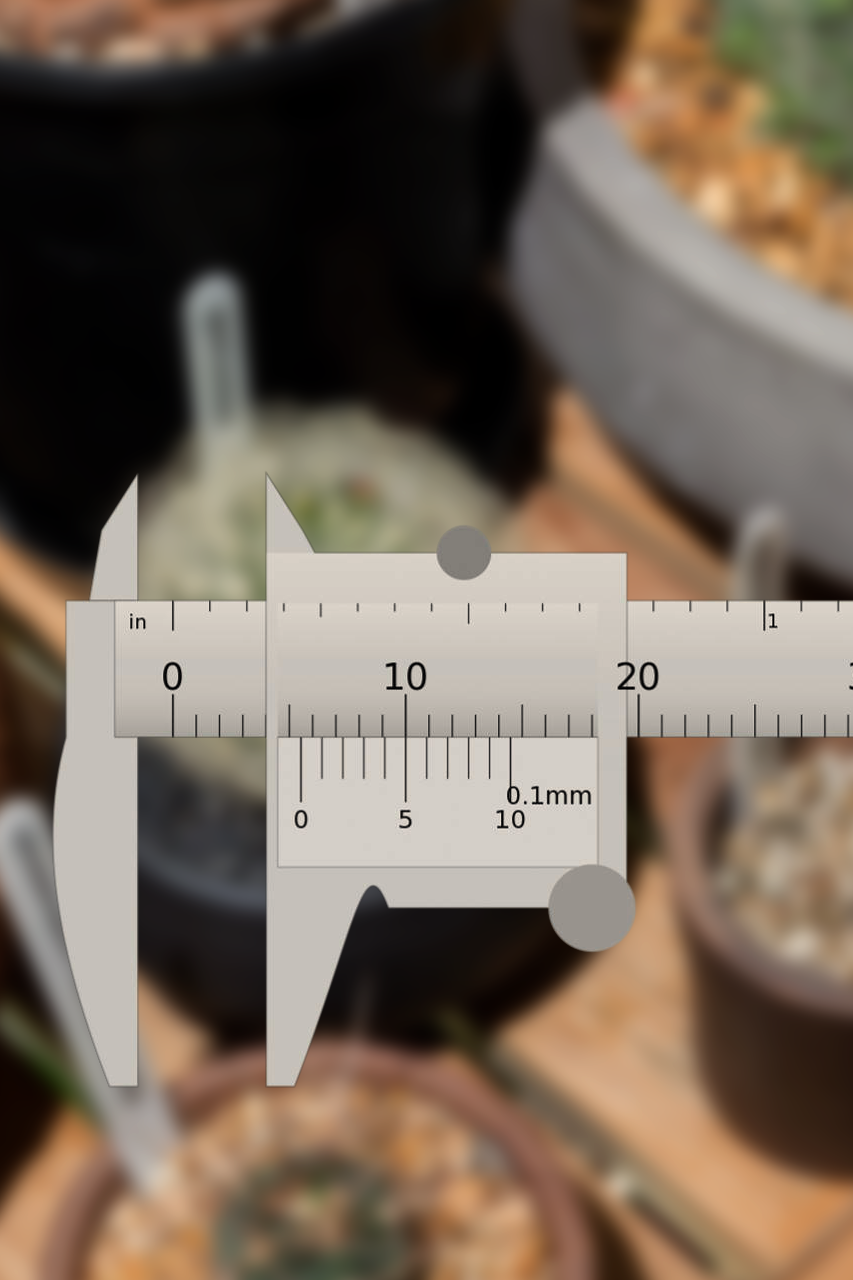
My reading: 5.5 mm
